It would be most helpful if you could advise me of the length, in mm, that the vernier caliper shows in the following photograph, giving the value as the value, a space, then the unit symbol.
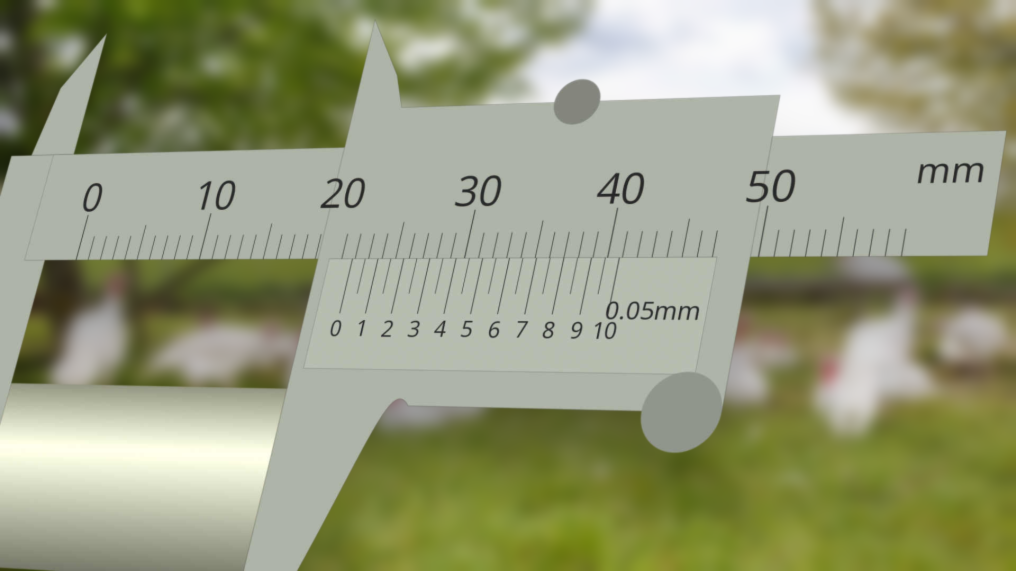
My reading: 21.8 mm
